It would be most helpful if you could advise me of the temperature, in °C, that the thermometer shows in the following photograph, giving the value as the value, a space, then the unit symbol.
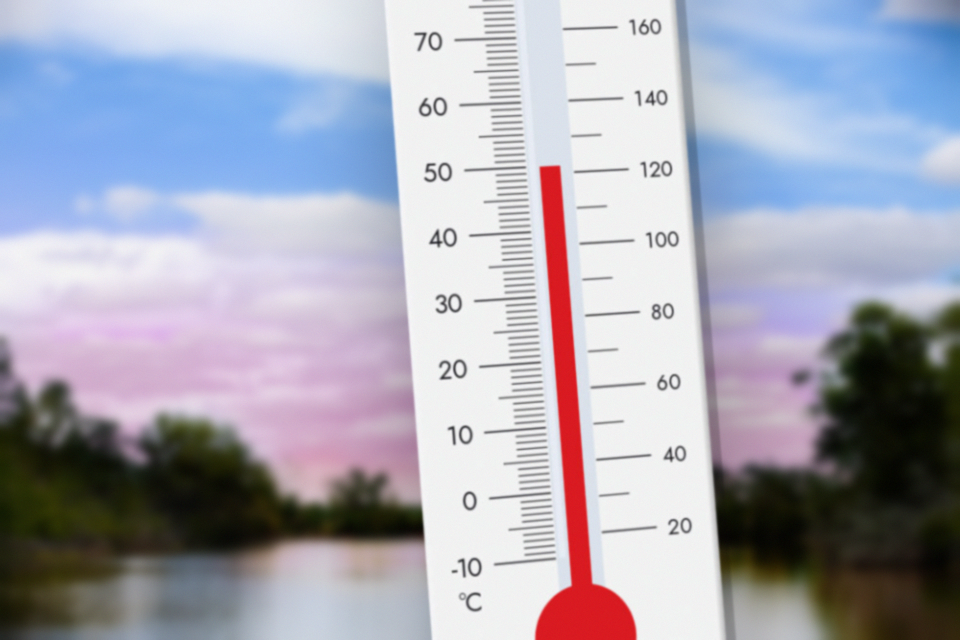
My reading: 50 °C
